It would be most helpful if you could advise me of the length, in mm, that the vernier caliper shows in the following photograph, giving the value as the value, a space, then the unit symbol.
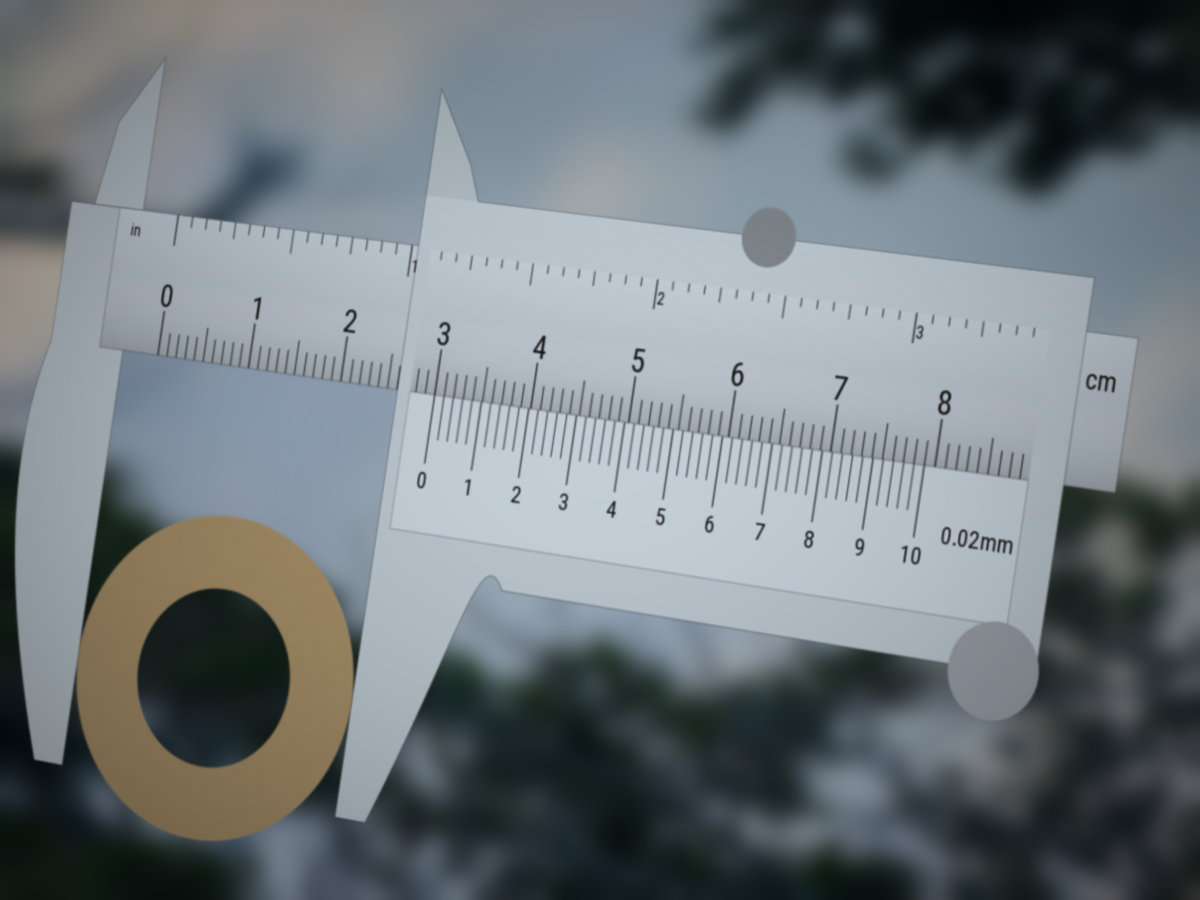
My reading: 30.0 mm
